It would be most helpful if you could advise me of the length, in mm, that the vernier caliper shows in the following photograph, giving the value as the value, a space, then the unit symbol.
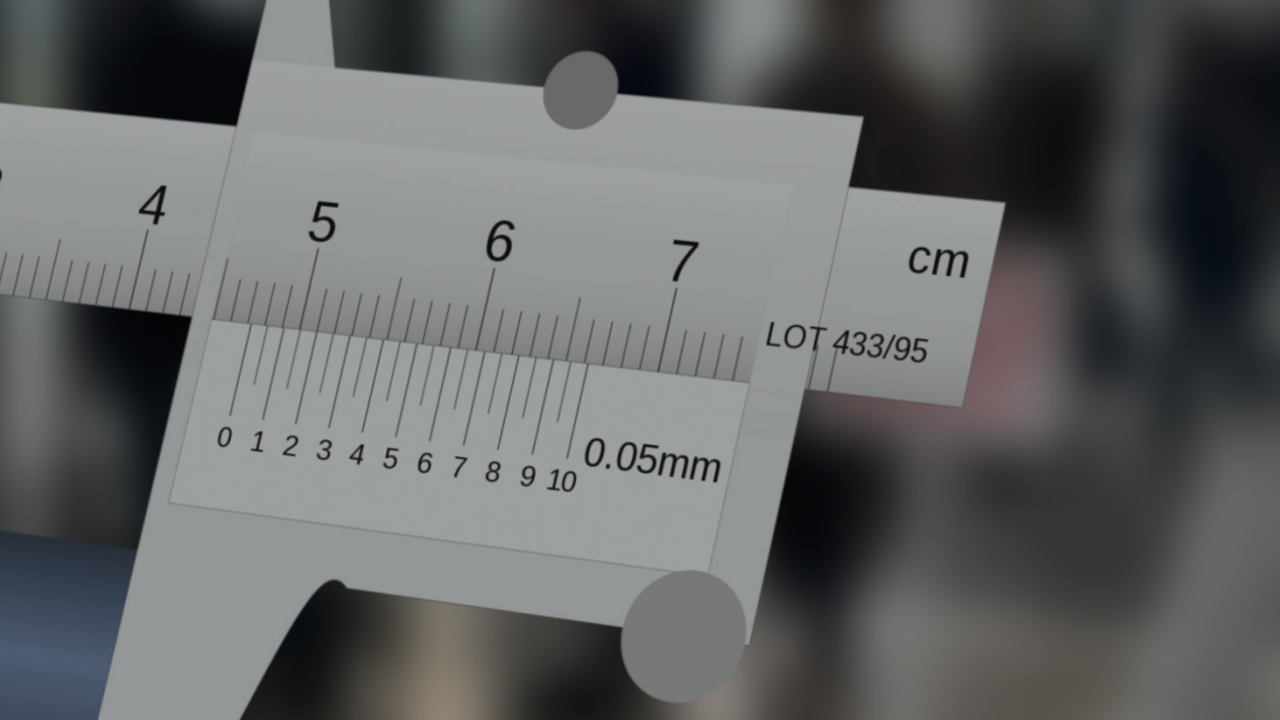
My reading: 47.2 mm
